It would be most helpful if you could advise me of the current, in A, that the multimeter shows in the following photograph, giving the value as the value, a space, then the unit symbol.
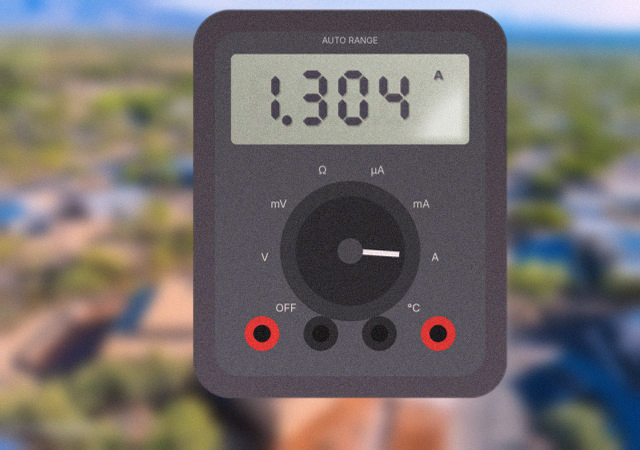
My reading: 1.304 A
